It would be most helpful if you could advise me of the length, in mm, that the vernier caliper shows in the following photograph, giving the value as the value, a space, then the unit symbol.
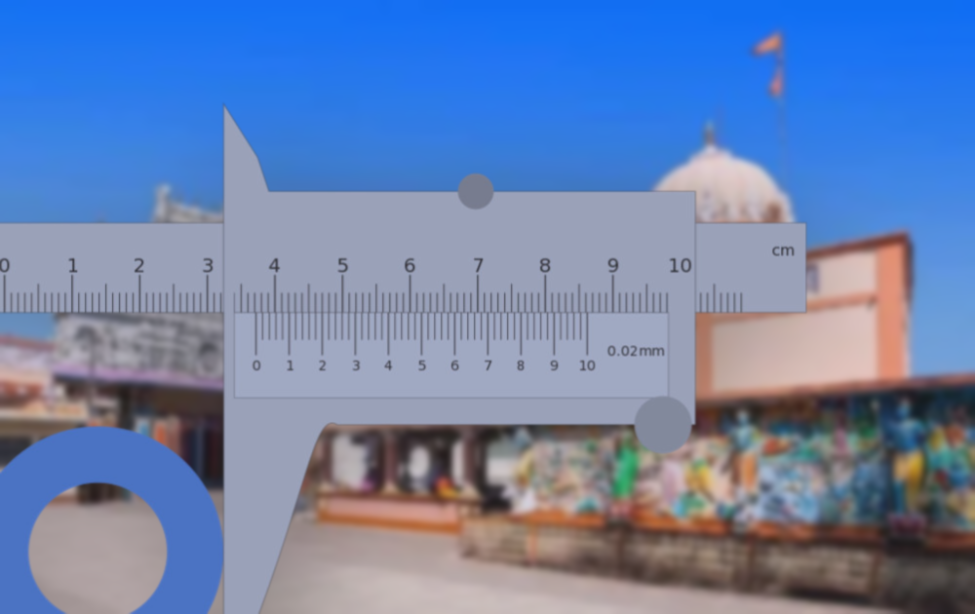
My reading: 37.2 mm
